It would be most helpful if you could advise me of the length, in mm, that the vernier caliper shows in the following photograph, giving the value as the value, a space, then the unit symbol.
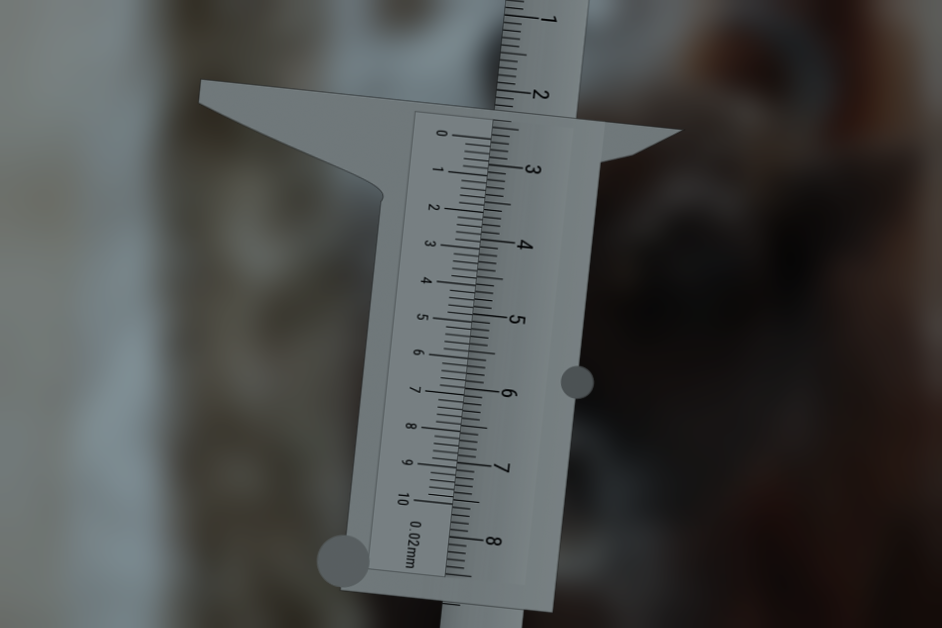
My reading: 26.6 mm
